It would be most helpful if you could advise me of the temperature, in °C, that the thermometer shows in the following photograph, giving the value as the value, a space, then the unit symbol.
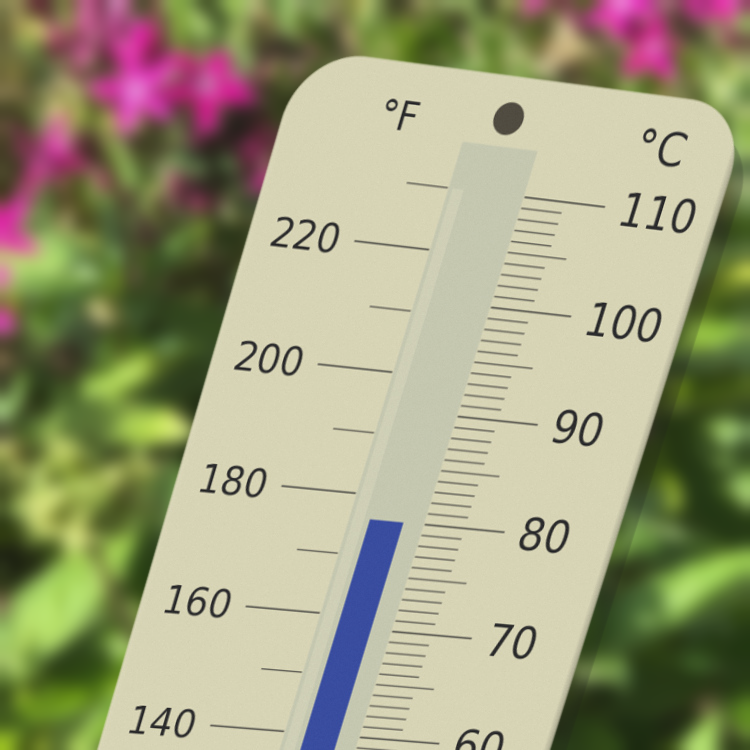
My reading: 80 °C
